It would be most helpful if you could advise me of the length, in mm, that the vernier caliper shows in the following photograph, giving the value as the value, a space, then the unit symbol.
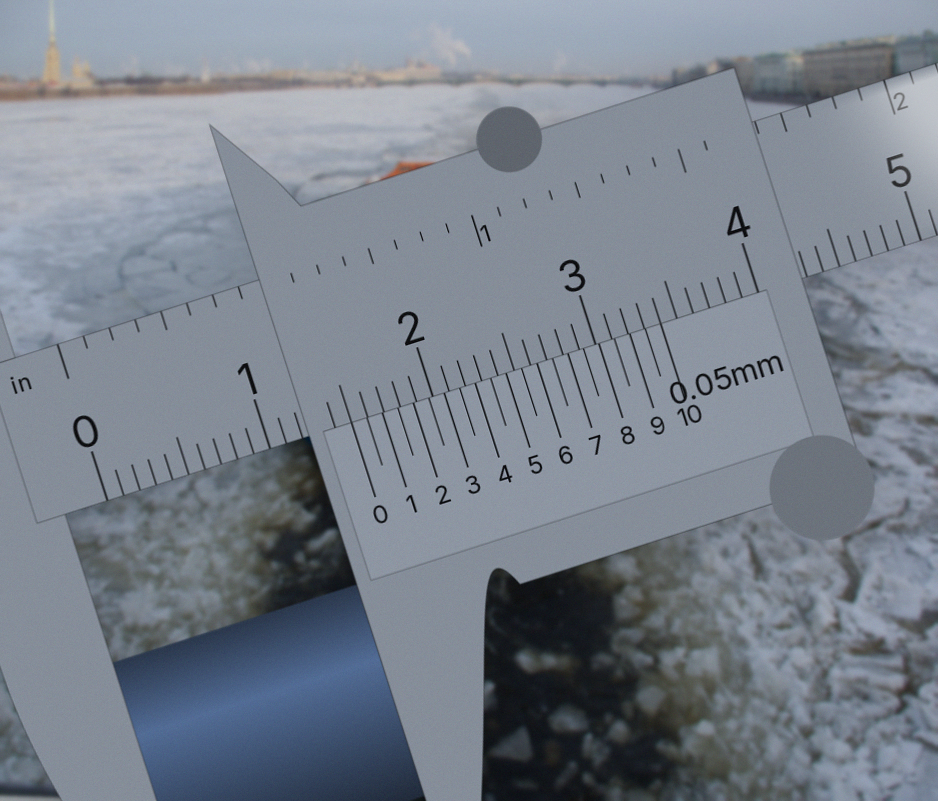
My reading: 15.0 mm
